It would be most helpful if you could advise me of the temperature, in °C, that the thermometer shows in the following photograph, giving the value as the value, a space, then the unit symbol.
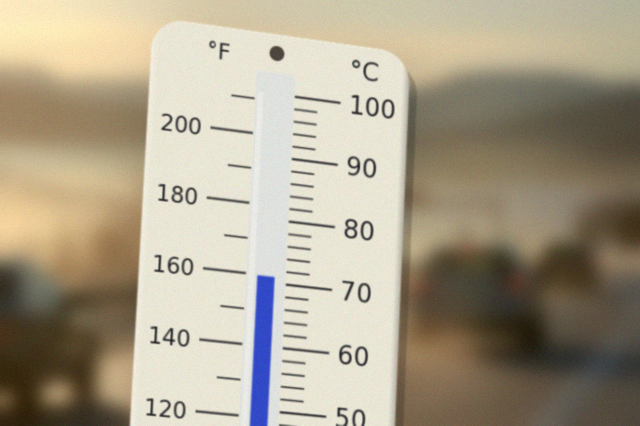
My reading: 71 °C
